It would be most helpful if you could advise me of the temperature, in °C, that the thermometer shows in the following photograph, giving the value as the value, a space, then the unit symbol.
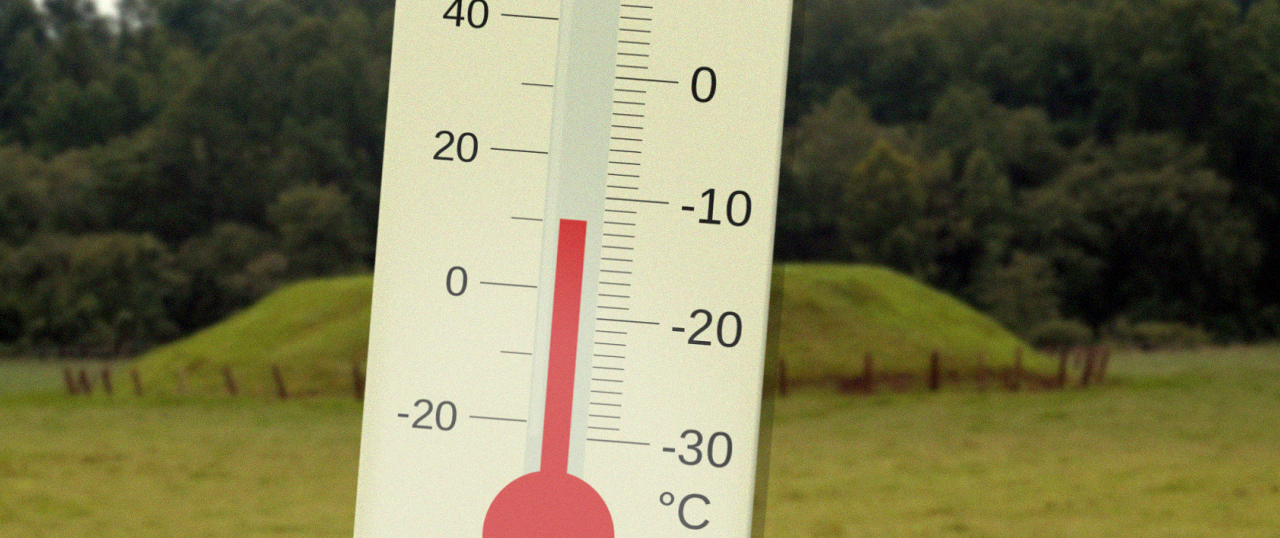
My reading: -12 °C
